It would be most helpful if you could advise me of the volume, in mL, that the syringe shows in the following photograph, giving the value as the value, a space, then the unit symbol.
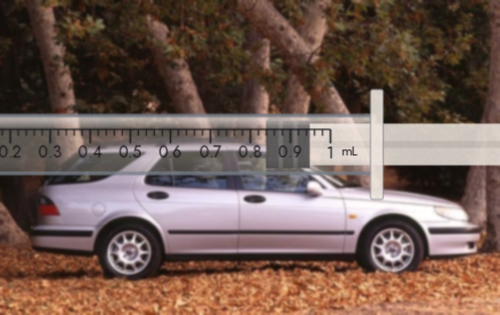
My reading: 0.84 mL
